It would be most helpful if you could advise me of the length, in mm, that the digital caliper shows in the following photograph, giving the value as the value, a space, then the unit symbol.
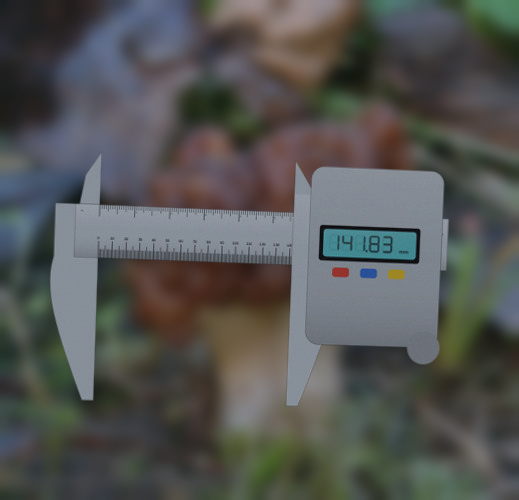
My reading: 141.83 mm
